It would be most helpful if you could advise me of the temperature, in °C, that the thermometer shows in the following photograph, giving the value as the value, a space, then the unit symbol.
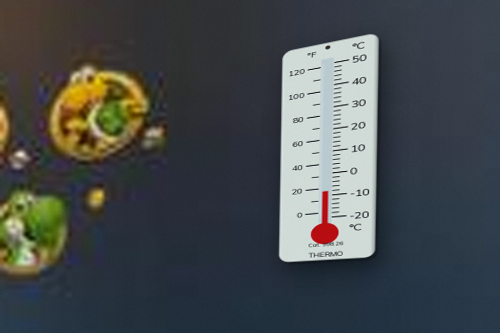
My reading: -8 °C
